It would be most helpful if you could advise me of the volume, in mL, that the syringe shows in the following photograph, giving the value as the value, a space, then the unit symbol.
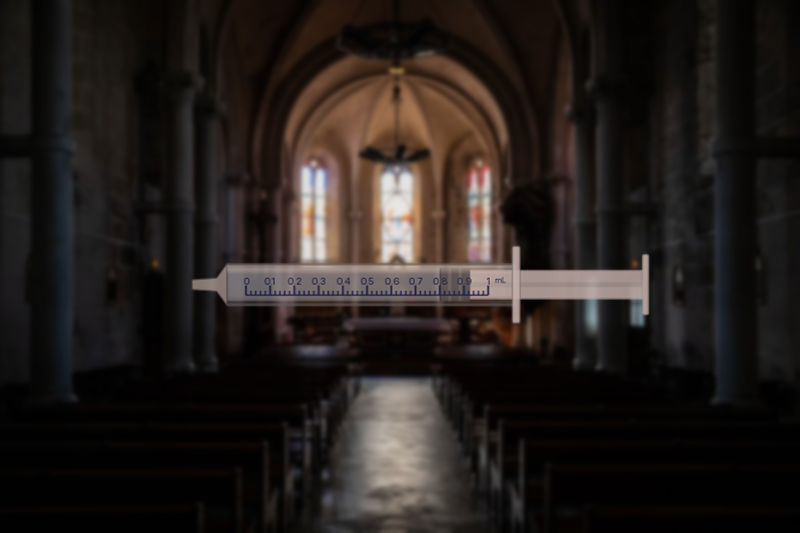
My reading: 0.8 mL
